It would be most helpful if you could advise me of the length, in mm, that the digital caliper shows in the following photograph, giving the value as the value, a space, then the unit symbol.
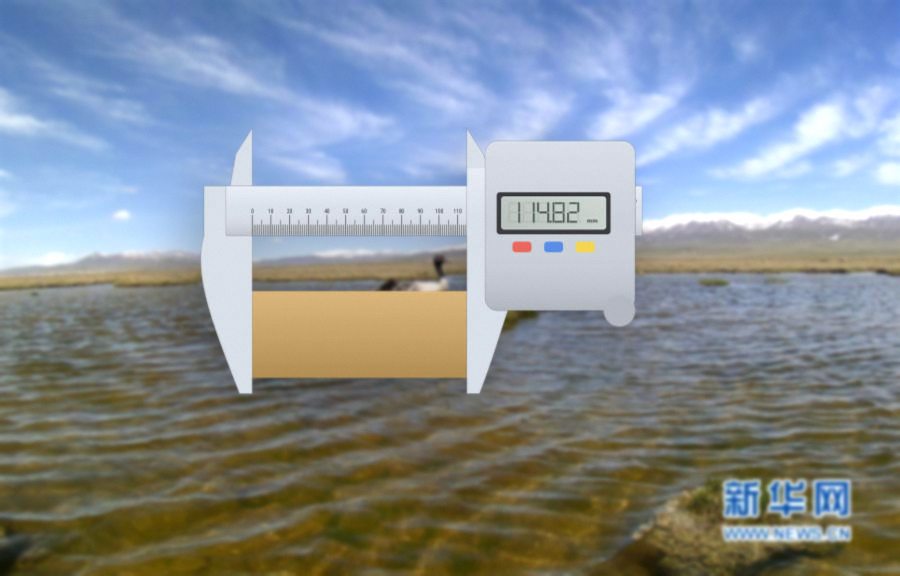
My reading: 114.82 mm
